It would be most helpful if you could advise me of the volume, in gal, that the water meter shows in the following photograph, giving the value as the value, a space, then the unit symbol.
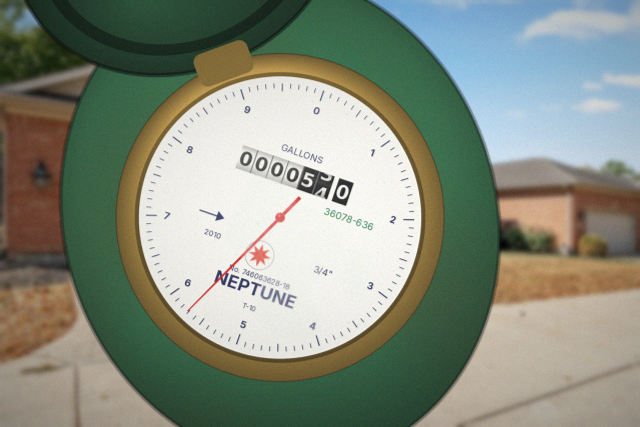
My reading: 535.7 gal
